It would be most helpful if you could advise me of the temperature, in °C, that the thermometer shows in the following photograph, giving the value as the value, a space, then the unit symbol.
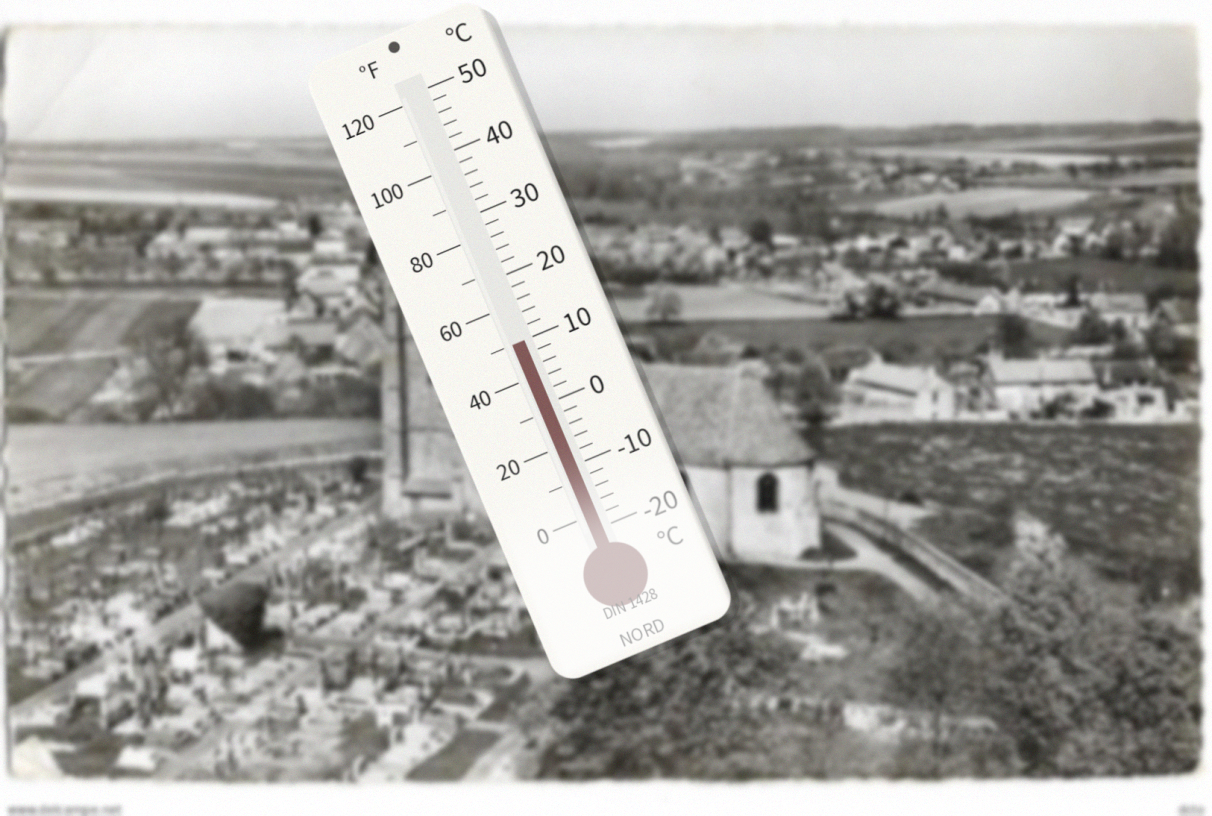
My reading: 10 °C
